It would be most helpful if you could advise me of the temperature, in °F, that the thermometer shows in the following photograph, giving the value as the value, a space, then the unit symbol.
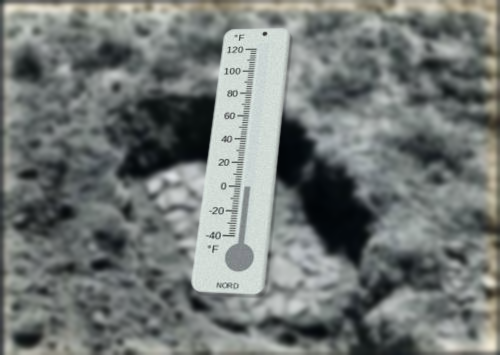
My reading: 0 °F
